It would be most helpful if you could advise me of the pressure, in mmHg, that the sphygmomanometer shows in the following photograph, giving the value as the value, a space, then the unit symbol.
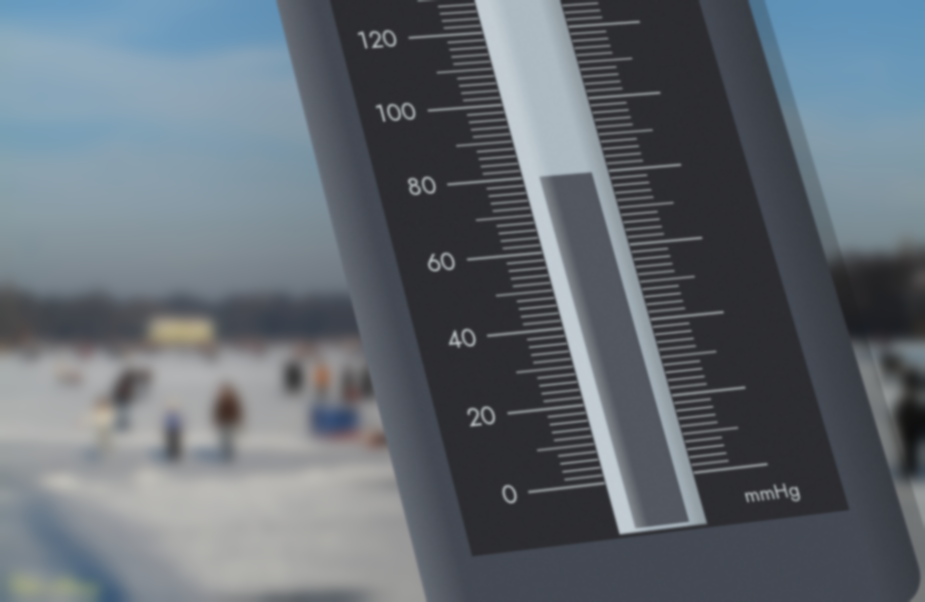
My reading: 80 mmHg
